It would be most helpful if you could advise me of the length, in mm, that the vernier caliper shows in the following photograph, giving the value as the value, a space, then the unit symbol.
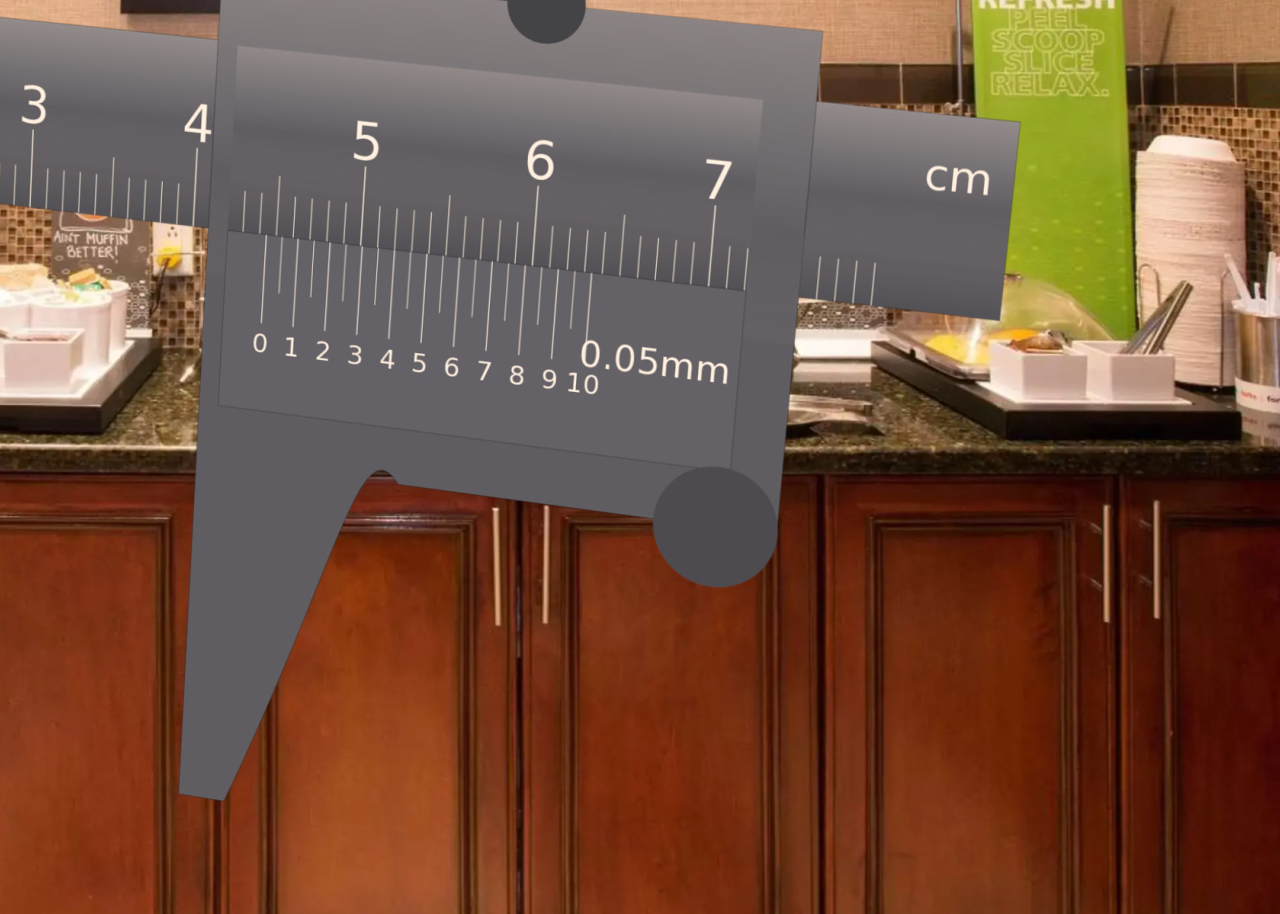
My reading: 44.4 mm
